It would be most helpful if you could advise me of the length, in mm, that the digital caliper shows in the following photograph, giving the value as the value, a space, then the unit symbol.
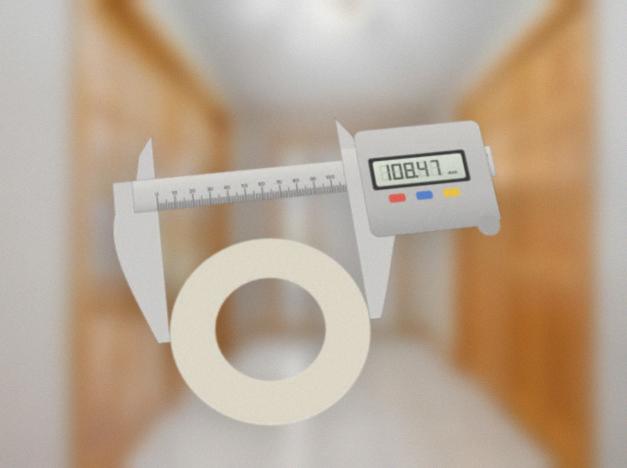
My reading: 108.47 mm
